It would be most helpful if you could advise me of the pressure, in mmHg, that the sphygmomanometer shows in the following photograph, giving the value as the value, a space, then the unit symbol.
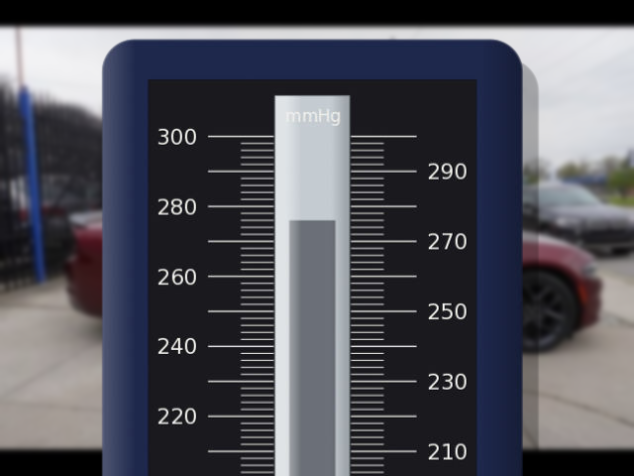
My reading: 276 mmHg
